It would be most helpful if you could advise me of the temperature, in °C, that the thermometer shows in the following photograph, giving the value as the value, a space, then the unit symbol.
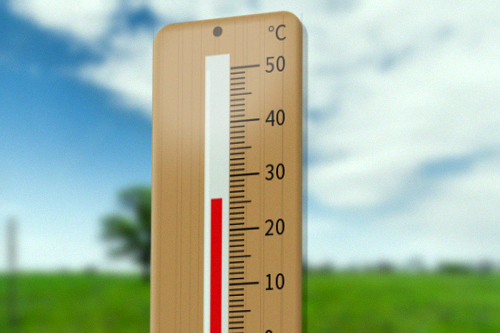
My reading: 26 °C
